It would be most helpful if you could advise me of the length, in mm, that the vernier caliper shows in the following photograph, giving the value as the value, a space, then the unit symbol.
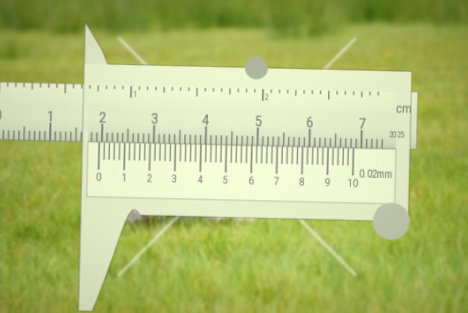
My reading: 19.5 mm
